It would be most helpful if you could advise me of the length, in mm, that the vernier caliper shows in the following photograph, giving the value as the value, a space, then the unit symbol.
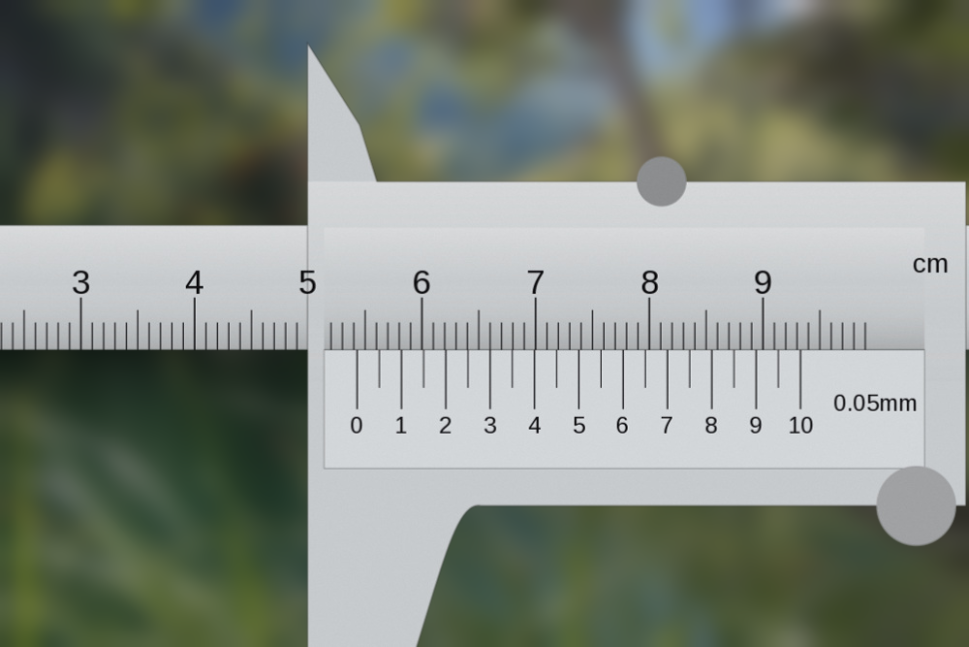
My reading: 54.3 mm
